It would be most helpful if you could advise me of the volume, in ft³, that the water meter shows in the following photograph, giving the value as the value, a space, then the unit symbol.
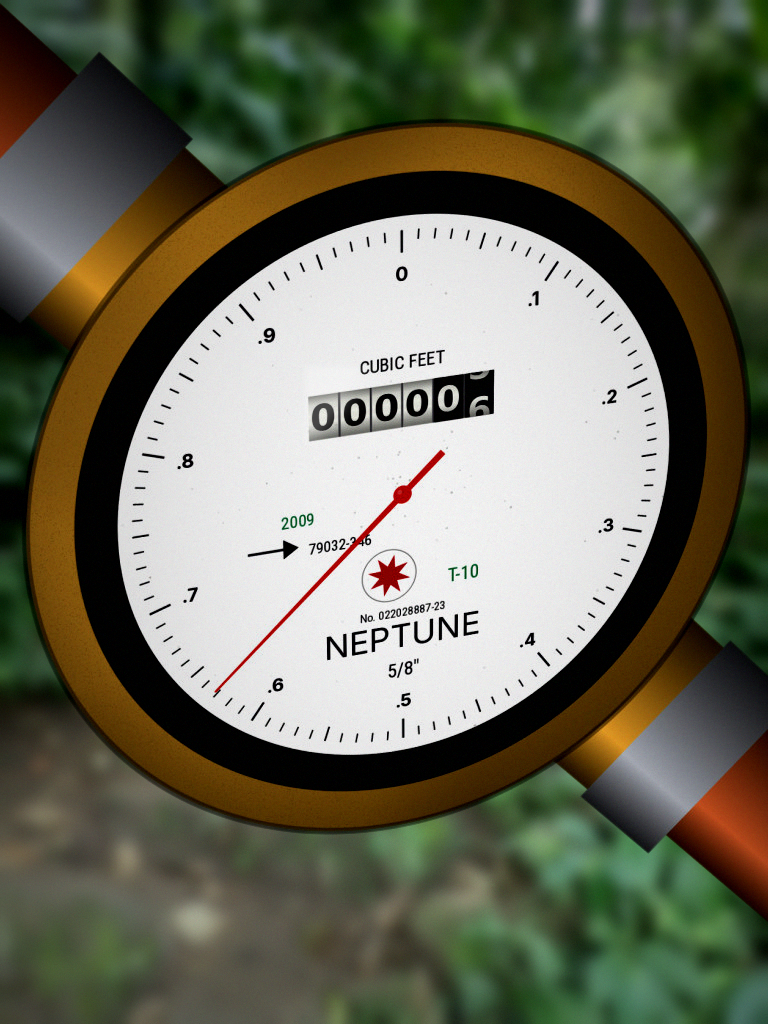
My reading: 5.63 ft³
